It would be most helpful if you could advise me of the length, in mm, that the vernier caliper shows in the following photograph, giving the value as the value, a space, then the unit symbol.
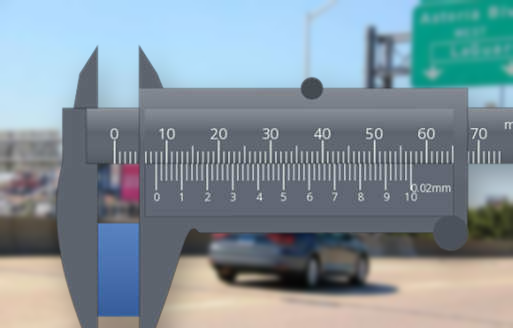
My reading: 8.0 mm
